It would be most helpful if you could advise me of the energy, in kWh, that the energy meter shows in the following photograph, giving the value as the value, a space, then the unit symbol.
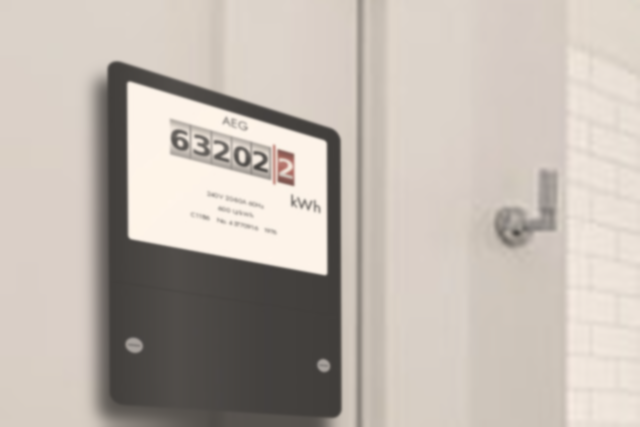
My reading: 63202.2 kWh
